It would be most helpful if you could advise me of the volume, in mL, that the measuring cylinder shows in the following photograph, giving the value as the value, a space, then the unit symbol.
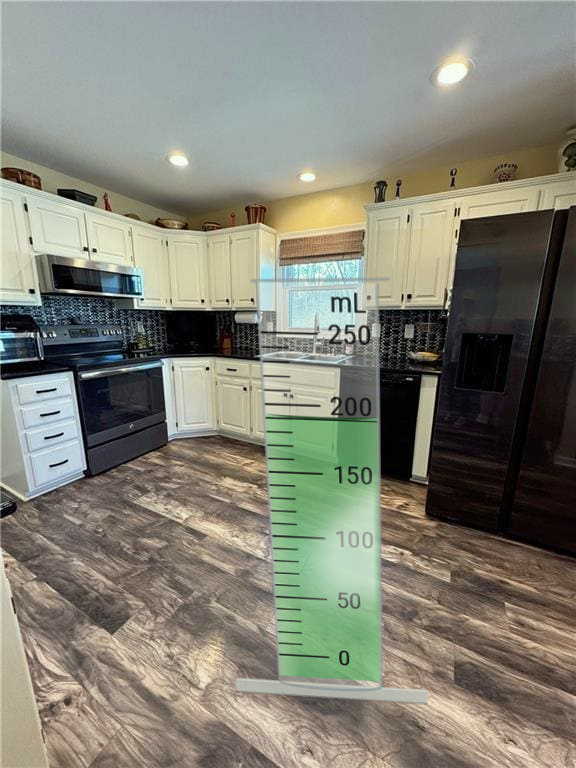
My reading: 190 mL
